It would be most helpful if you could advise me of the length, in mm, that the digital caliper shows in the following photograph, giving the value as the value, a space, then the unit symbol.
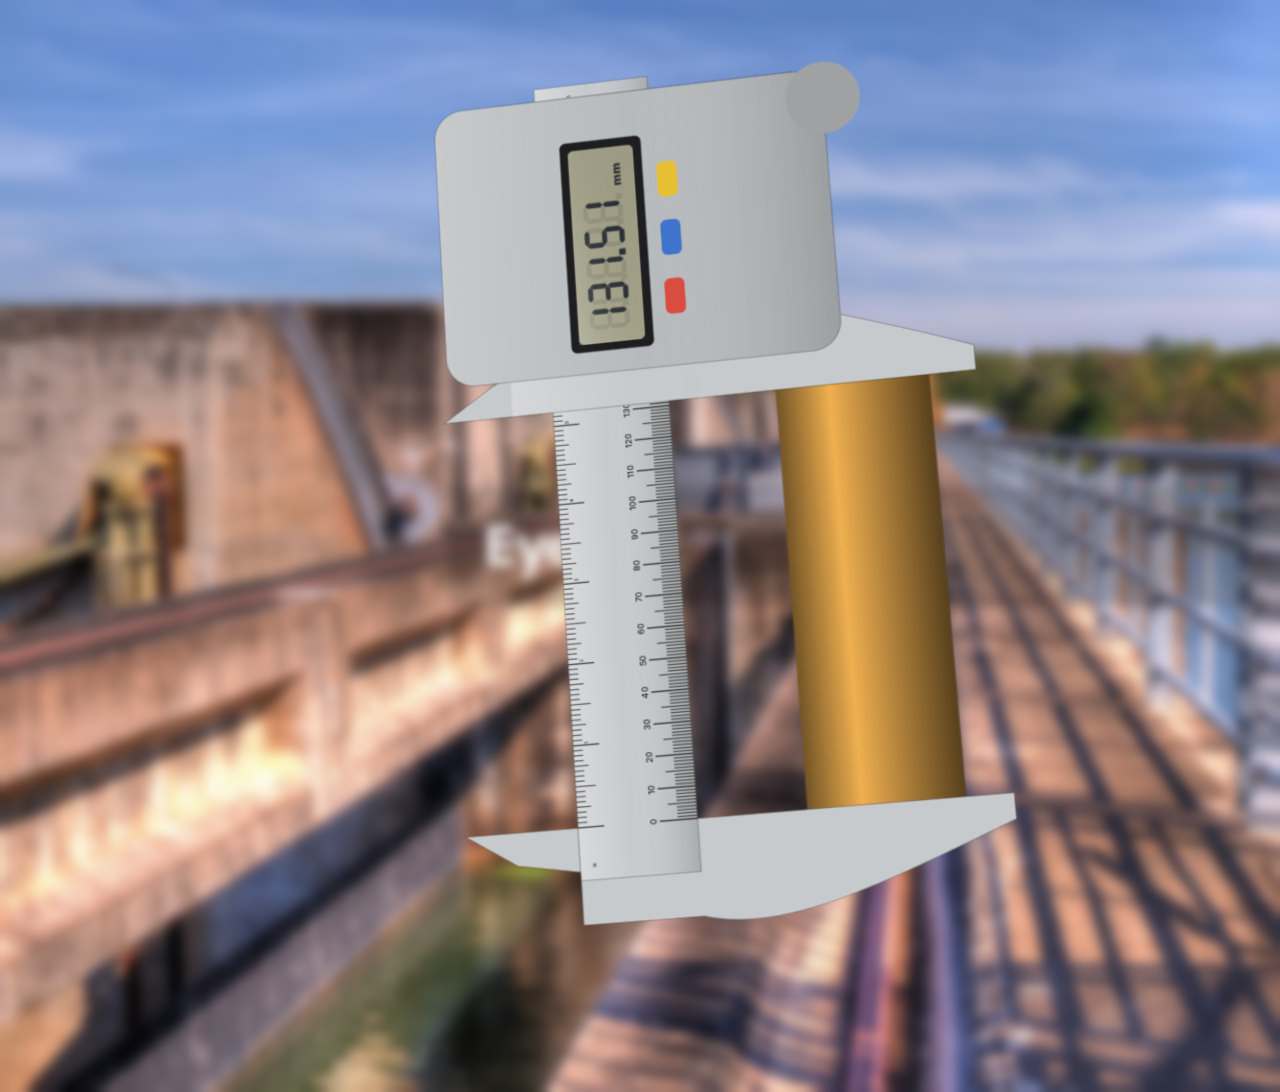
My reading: 131.51 mm
